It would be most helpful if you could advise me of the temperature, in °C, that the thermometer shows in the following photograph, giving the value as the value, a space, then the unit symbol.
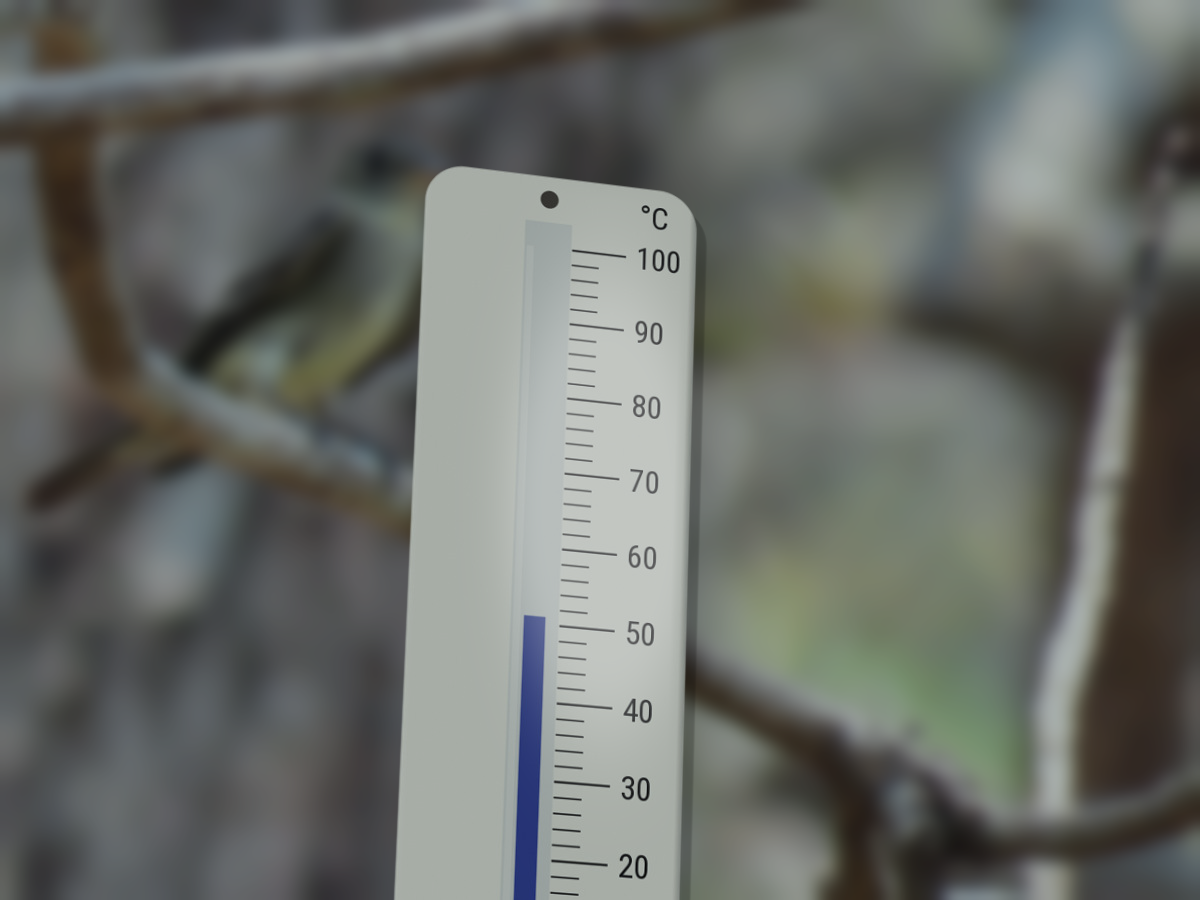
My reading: 51 °C
